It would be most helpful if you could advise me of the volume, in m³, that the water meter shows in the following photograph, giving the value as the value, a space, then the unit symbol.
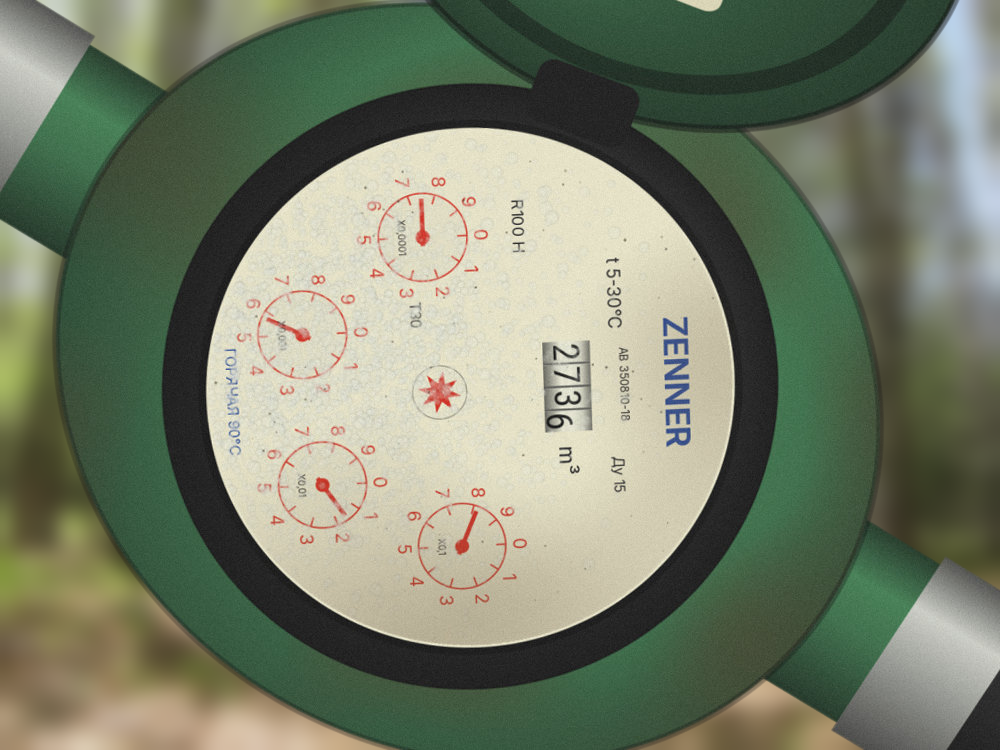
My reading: 2735.8157 m³
